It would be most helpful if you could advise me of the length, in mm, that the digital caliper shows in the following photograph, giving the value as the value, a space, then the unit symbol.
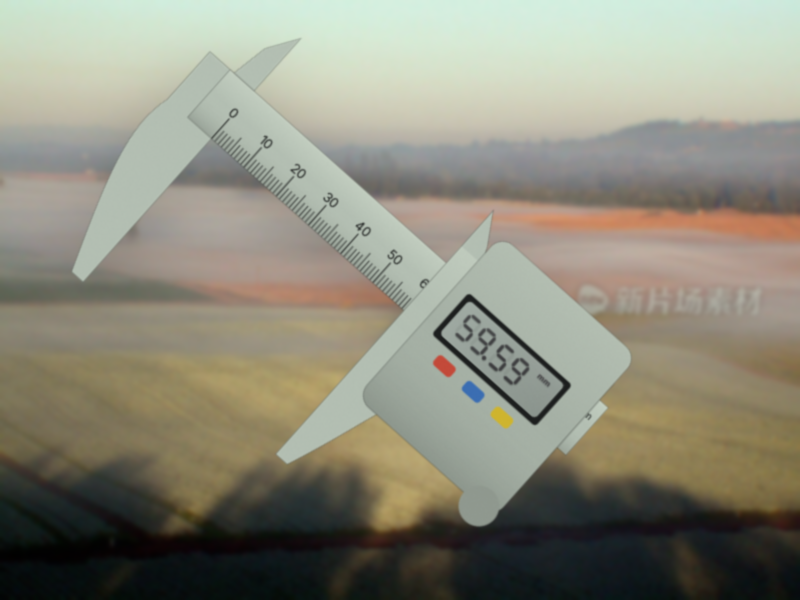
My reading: 59.59 mm
